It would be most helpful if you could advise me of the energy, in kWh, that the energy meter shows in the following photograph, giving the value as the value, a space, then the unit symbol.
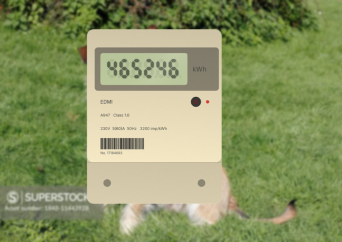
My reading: 465246 kWh
